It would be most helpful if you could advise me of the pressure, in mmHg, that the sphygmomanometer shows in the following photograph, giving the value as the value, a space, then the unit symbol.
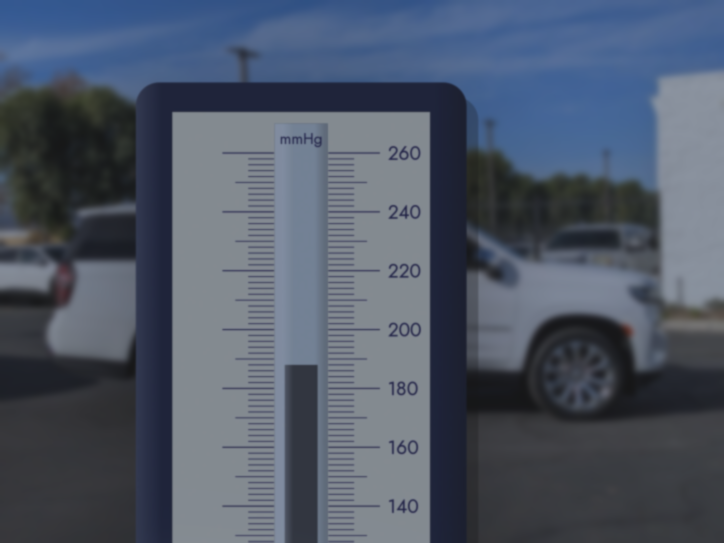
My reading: 188 mmHg
